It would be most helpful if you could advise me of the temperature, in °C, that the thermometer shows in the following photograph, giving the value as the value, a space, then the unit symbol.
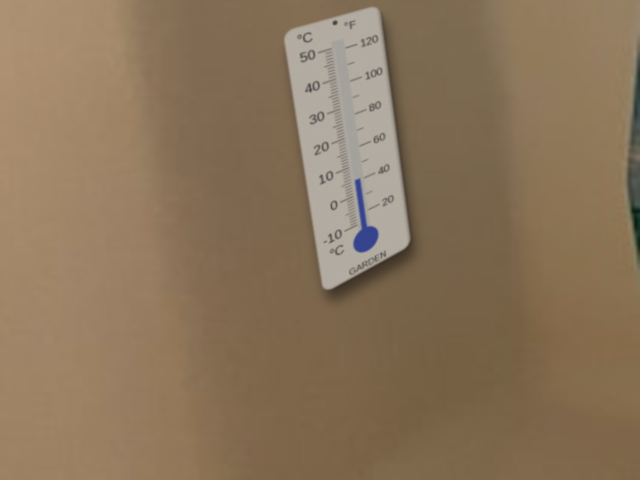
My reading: 5 °C
